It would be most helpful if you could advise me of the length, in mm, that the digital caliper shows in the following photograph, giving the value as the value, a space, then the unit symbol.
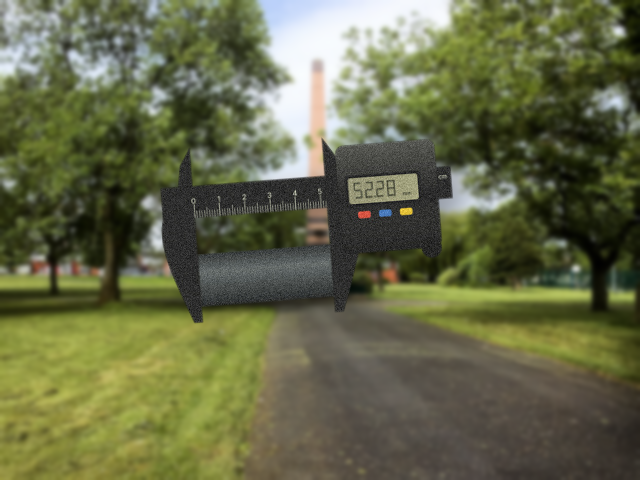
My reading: 52.28 mm
